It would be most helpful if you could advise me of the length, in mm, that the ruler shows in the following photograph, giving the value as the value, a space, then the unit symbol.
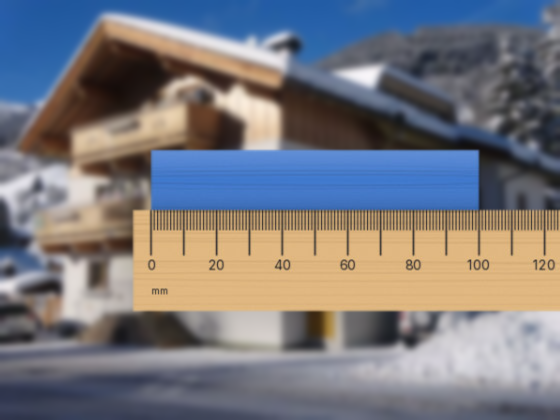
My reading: 100 mm
